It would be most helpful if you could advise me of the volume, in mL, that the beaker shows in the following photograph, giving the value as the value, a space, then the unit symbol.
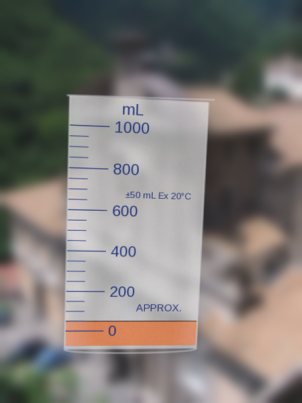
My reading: 50 mL
